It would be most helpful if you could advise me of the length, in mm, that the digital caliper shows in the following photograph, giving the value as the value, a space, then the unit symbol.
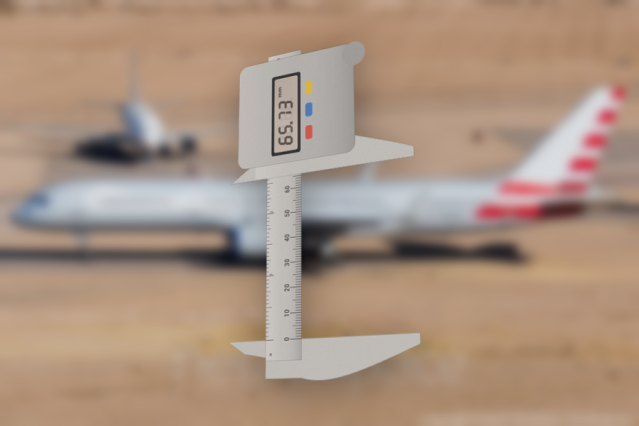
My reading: 65.73 mm
